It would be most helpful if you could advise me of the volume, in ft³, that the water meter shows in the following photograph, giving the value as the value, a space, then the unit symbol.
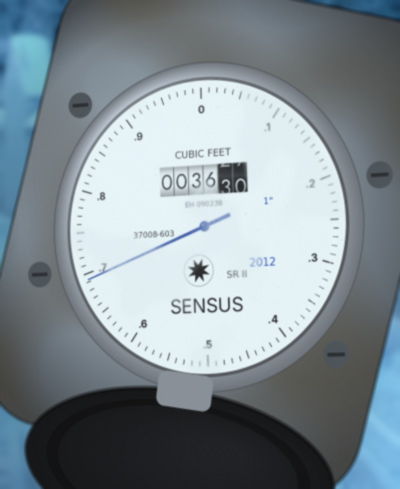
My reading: 3629.69 ft³
